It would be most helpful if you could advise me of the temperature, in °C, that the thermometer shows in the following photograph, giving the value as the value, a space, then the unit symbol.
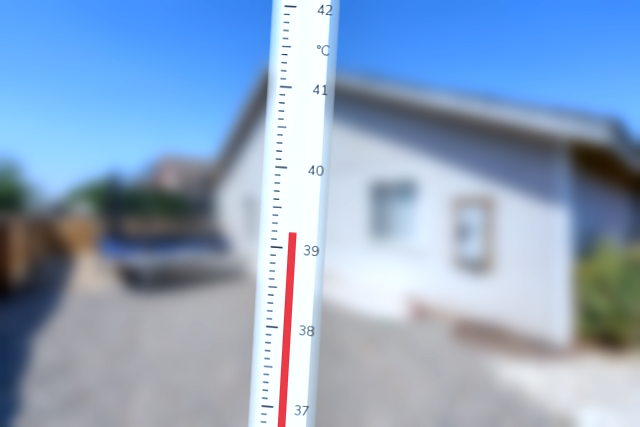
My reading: 39.2 °C
